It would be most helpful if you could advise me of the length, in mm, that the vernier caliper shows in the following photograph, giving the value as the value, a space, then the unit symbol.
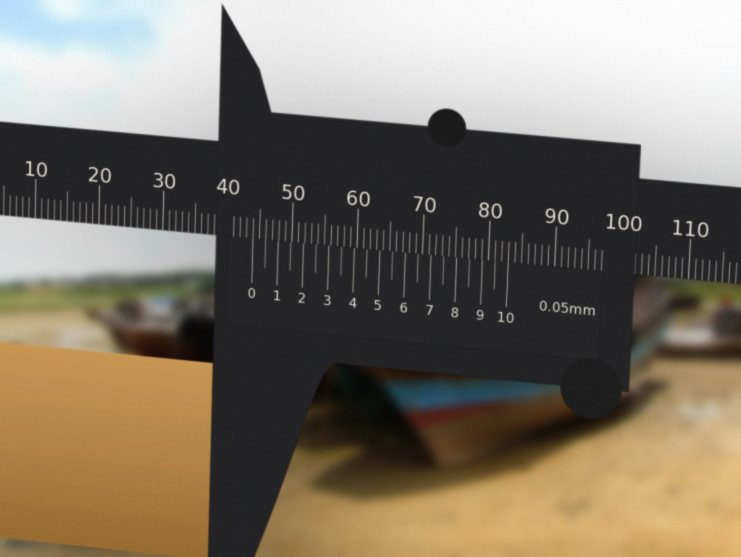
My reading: 44.0 mm
